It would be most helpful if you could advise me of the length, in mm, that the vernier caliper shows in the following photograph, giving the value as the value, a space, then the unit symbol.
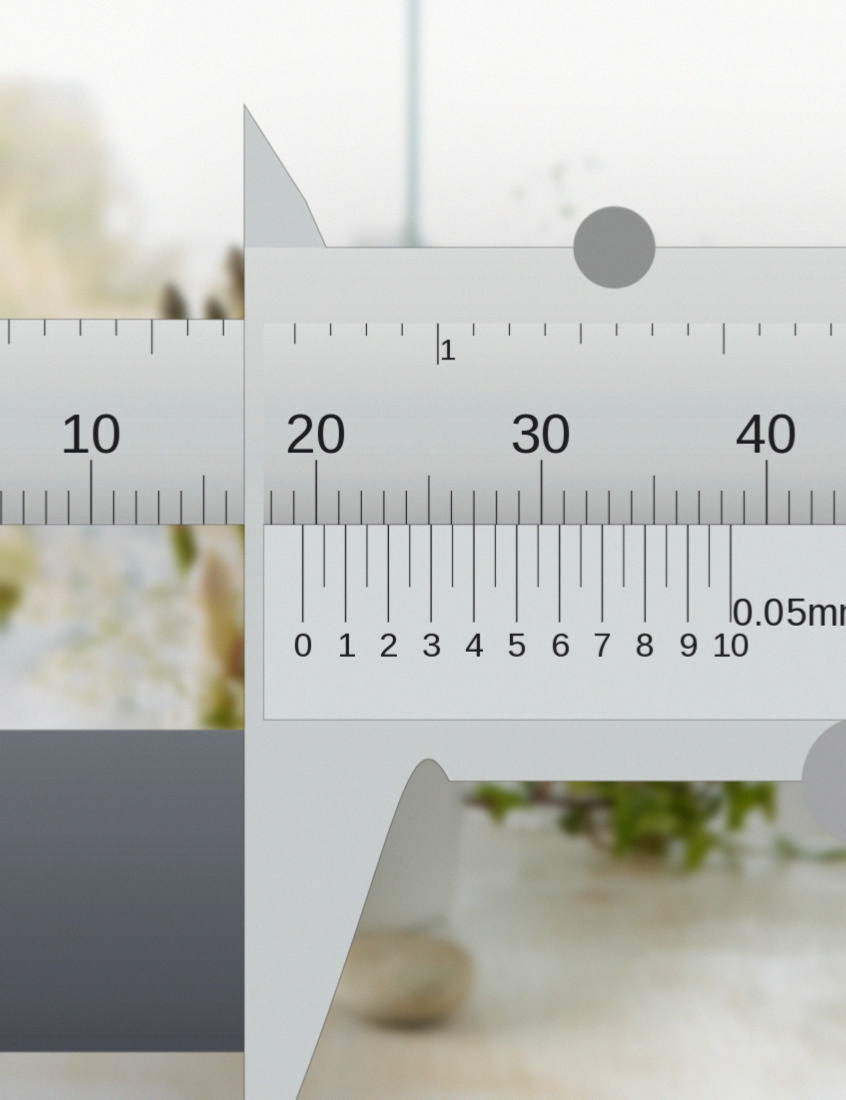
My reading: 19.4 mm
